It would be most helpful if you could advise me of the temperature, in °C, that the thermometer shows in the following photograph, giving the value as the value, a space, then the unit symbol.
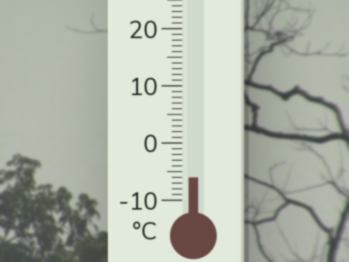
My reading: -6 °C
